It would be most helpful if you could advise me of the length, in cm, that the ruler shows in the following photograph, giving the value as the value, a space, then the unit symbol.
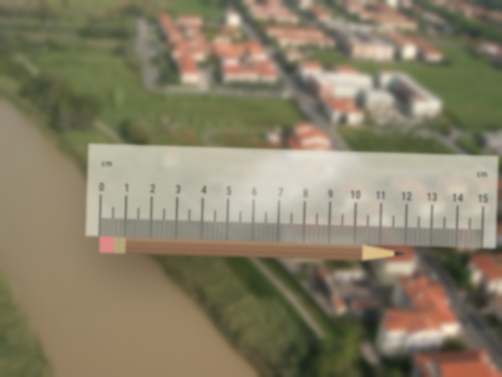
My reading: 12 cm
